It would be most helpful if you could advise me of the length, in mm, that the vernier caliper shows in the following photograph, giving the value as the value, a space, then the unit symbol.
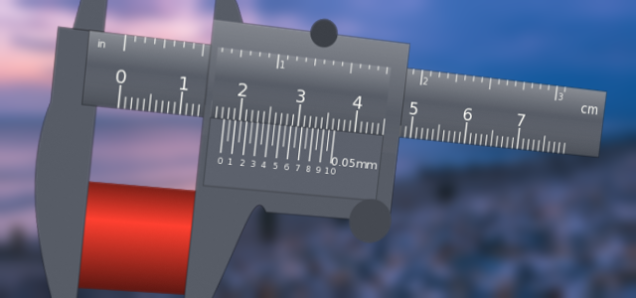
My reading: 17.4 mm
